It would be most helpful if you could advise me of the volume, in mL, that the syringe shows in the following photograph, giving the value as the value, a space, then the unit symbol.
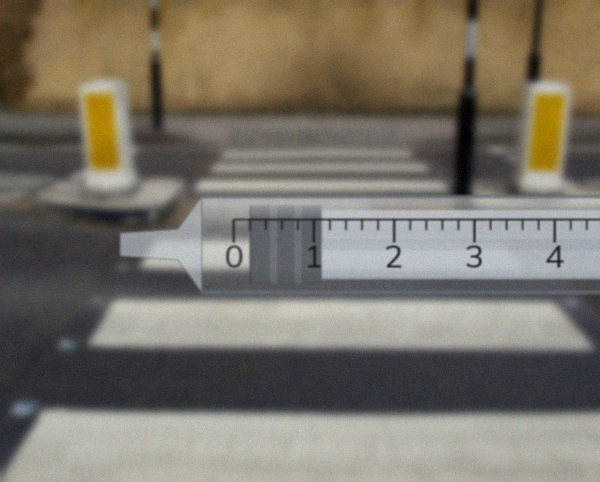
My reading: 0.2 mL
